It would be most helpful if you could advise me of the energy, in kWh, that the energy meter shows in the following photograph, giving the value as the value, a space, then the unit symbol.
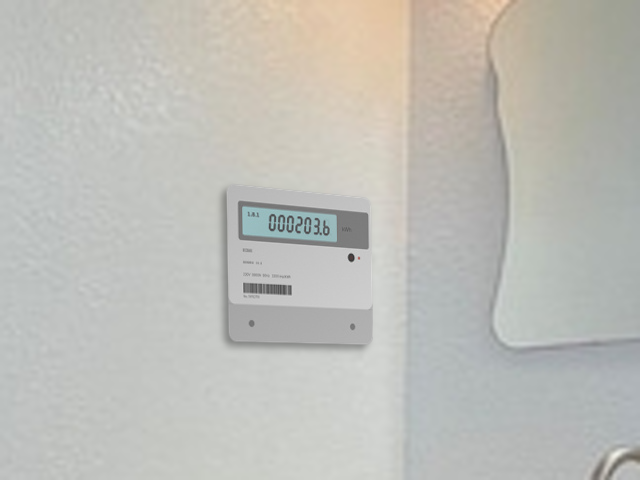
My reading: 203.6 kWh
